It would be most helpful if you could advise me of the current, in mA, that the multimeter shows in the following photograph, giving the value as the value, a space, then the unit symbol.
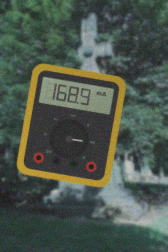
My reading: 168.9 mA
